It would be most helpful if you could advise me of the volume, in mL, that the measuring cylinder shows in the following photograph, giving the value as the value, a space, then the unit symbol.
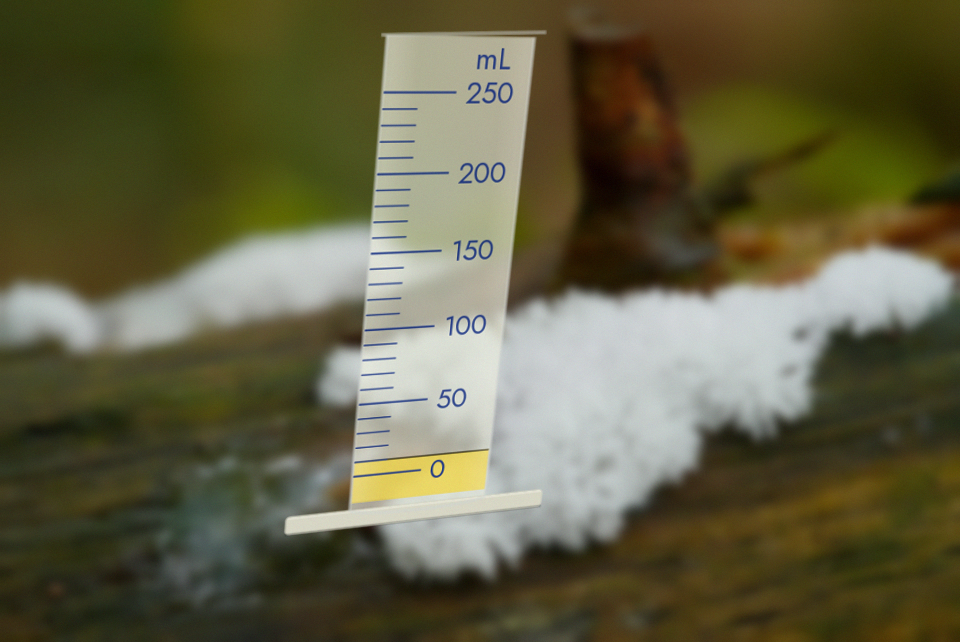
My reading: 10 mL
